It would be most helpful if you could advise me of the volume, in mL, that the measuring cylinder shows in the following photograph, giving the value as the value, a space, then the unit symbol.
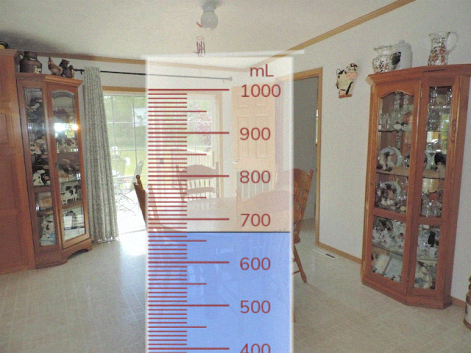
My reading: 670 mL
